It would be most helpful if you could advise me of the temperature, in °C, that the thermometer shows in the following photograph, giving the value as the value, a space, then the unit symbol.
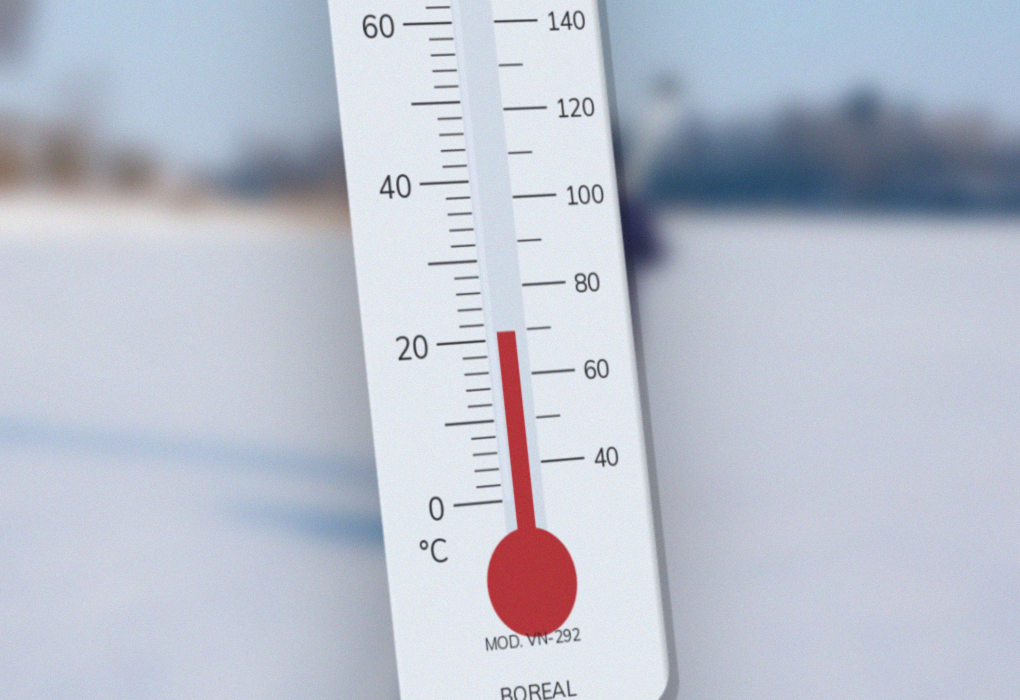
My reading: 21 °C
